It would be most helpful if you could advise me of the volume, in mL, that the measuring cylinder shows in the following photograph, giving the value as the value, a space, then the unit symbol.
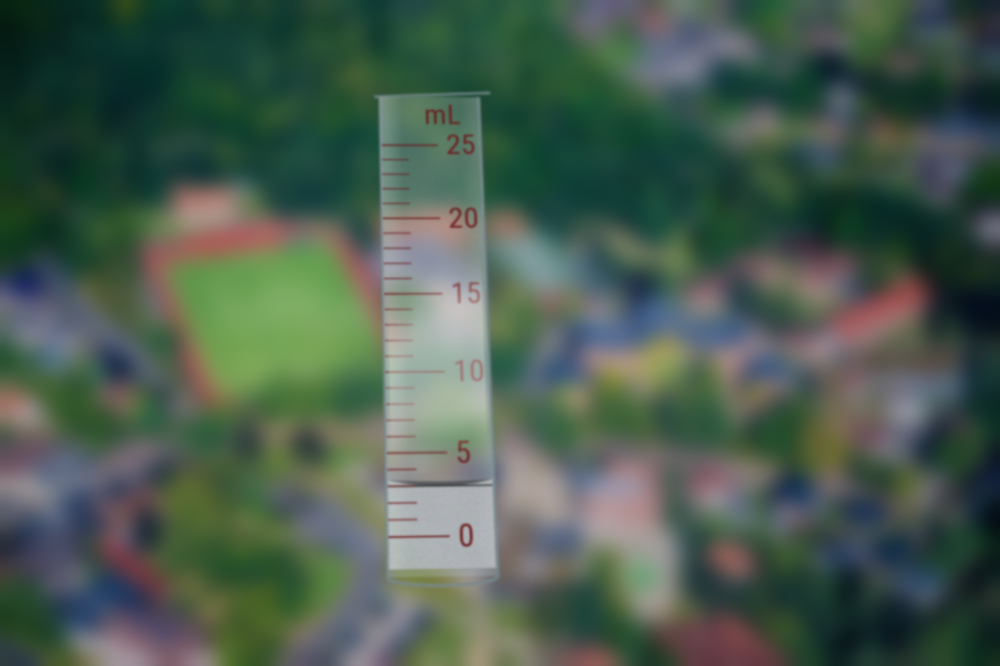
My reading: 3 mL
